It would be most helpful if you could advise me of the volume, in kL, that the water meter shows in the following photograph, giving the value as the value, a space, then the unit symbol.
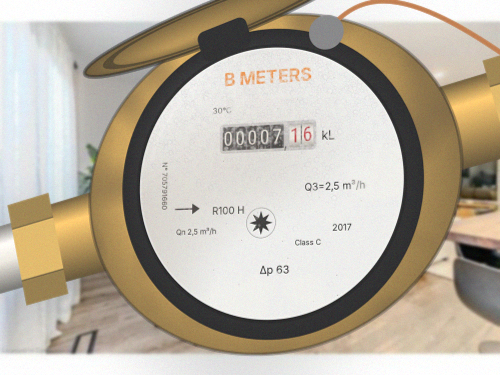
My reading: 7.16 kL
